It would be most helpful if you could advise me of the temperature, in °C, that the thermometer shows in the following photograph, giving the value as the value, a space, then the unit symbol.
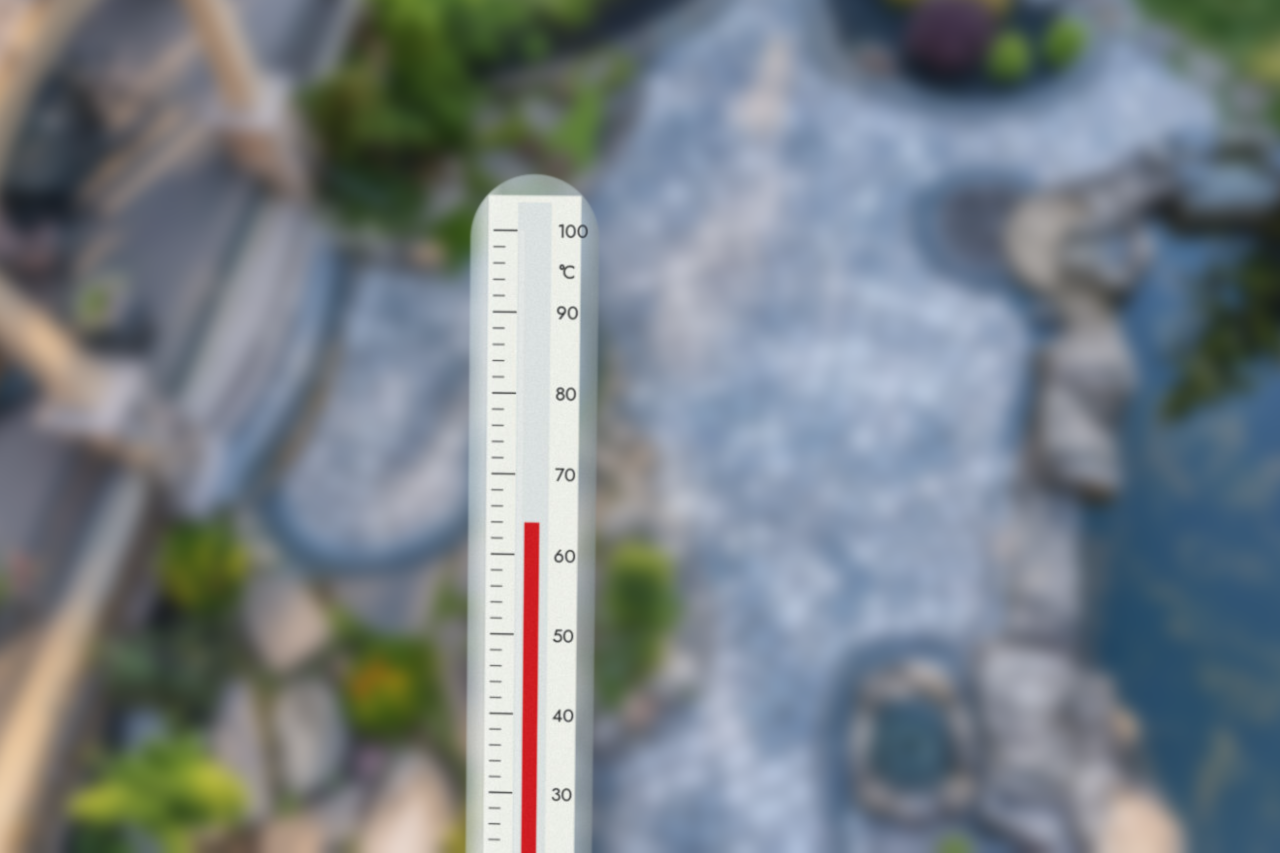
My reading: 64 °C
